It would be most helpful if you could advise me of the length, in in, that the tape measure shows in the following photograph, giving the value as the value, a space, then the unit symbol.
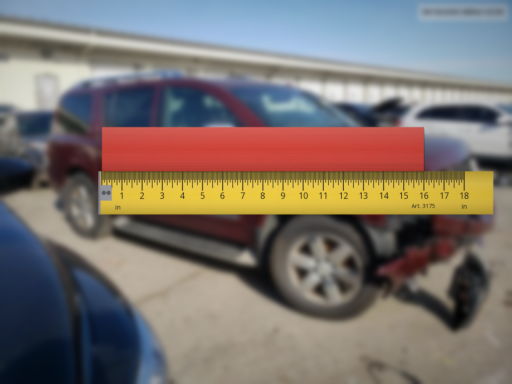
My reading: 16 in
